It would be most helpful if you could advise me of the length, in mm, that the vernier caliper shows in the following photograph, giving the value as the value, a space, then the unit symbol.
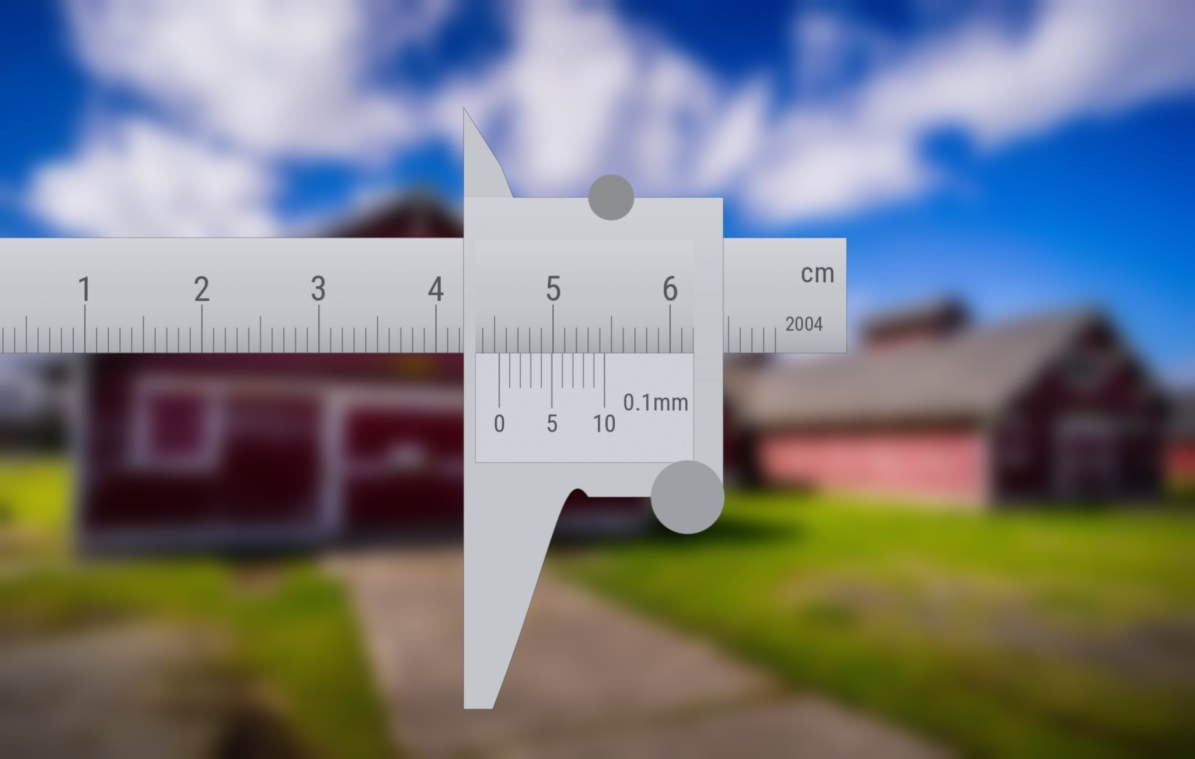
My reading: 45.4 mm
